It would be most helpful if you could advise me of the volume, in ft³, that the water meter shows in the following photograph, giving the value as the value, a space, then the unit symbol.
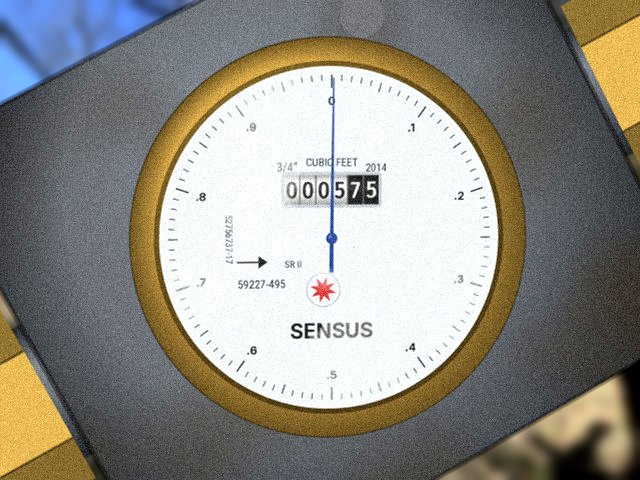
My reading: 575.00 ft³
